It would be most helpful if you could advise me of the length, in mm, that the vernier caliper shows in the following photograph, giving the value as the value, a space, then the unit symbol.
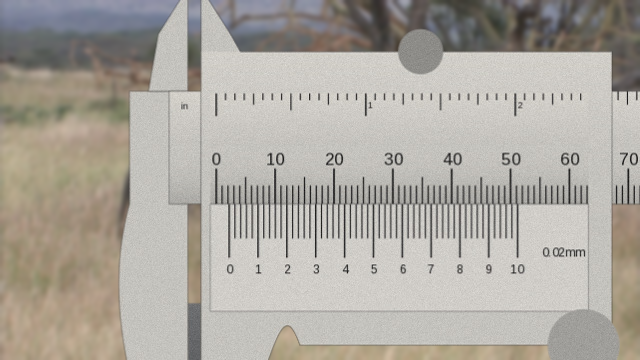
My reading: 2.2 mm
